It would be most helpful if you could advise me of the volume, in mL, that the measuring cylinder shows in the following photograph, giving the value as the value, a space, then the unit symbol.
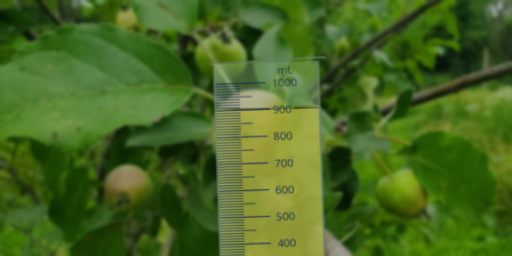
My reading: 900 mL
